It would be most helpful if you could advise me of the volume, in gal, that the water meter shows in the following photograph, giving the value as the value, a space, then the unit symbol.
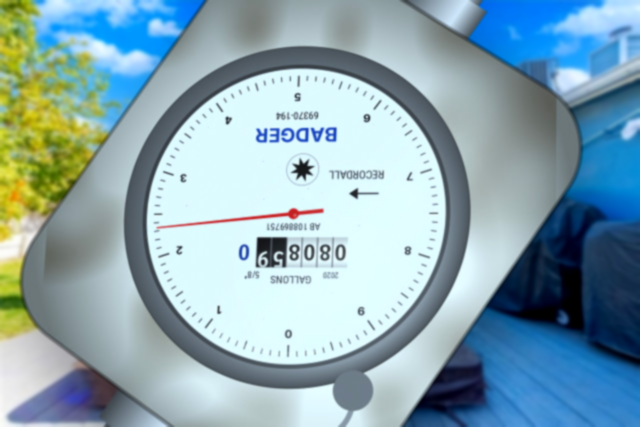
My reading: 808592.3 gal
